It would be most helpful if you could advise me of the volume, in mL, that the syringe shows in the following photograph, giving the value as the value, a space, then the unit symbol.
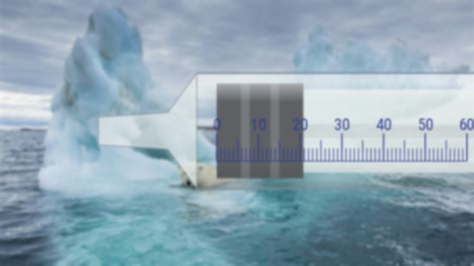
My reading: 0 mL
